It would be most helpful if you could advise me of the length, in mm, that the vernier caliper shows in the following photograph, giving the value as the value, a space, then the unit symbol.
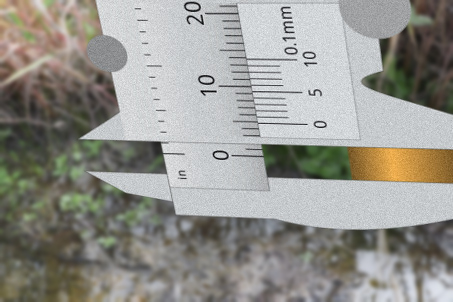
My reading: 4.8 mm
